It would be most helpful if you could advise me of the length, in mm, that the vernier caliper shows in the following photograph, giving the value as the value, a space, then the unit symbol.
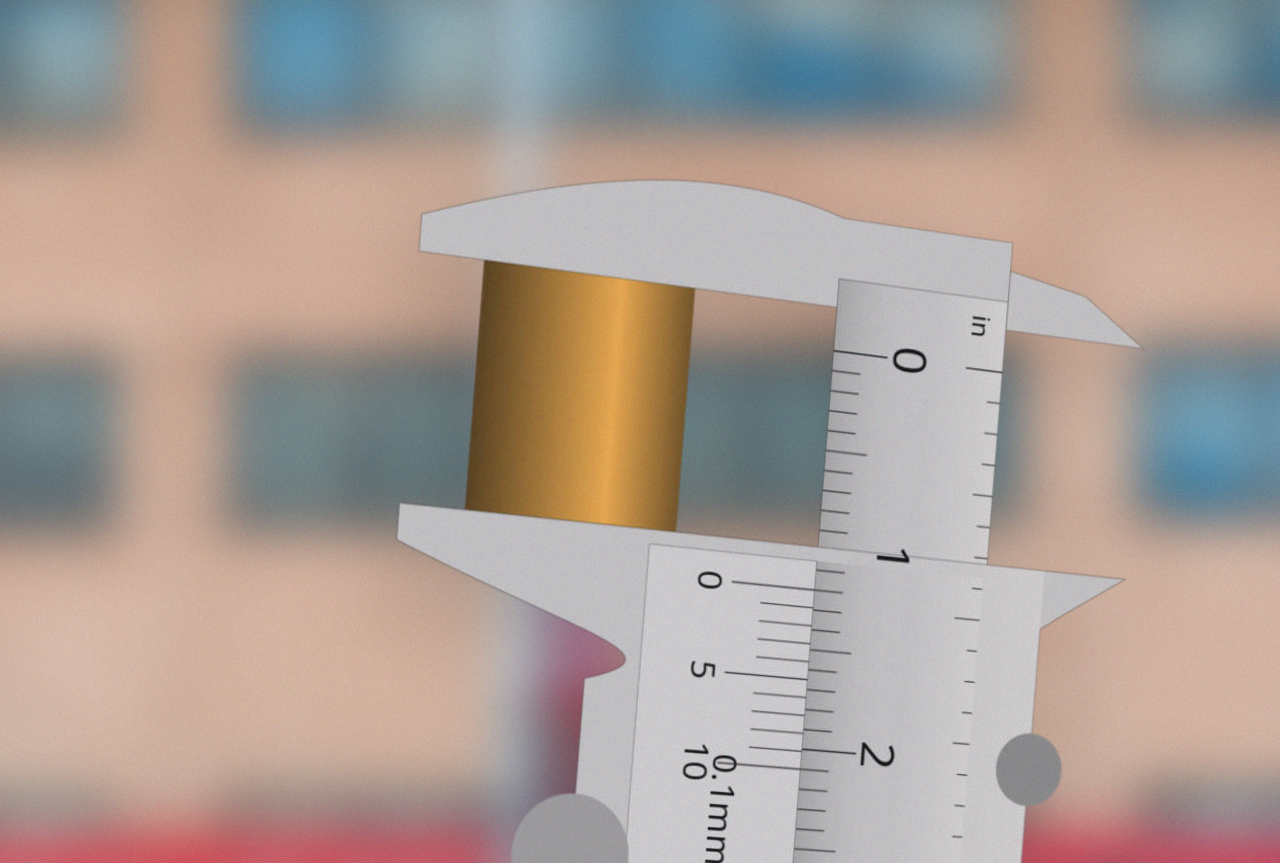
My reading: 12.0 mm
